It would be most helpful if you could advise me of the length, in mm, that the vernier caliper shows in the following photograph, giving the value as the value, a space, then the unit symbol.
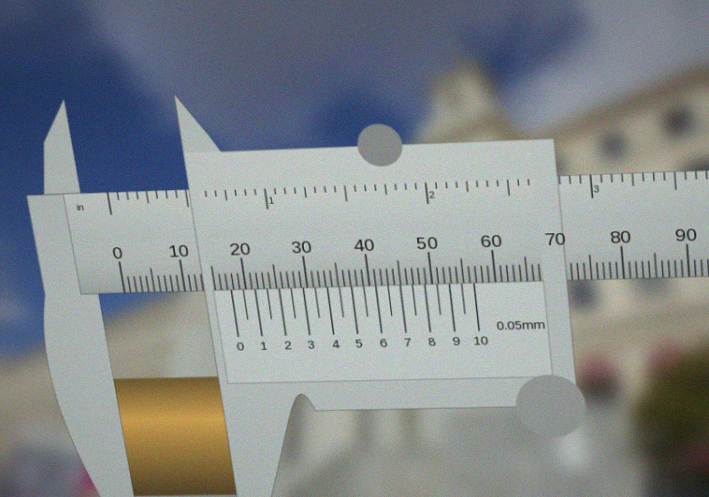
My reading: 17.6 mm
